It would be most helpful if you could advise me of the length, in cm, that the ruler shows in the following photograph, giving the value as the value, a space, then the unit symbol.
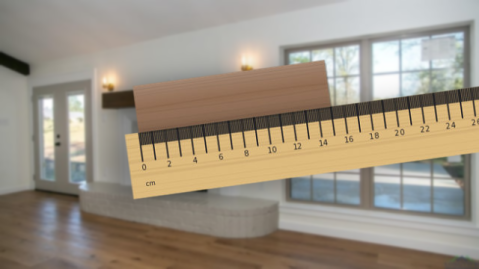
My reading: 15 cm
